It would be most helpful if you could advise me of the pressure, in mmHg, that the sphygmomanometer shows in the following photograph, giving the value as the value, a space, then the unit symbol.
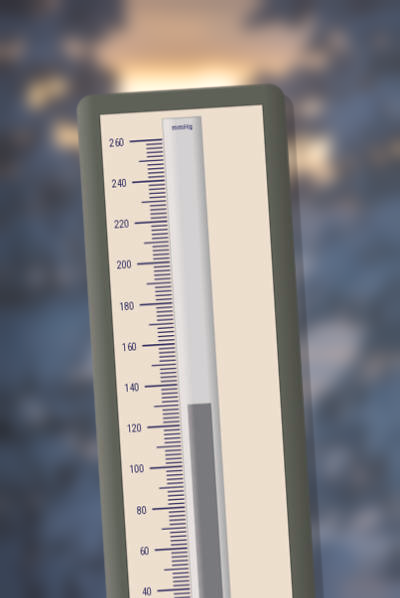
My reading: 130 mmHg
